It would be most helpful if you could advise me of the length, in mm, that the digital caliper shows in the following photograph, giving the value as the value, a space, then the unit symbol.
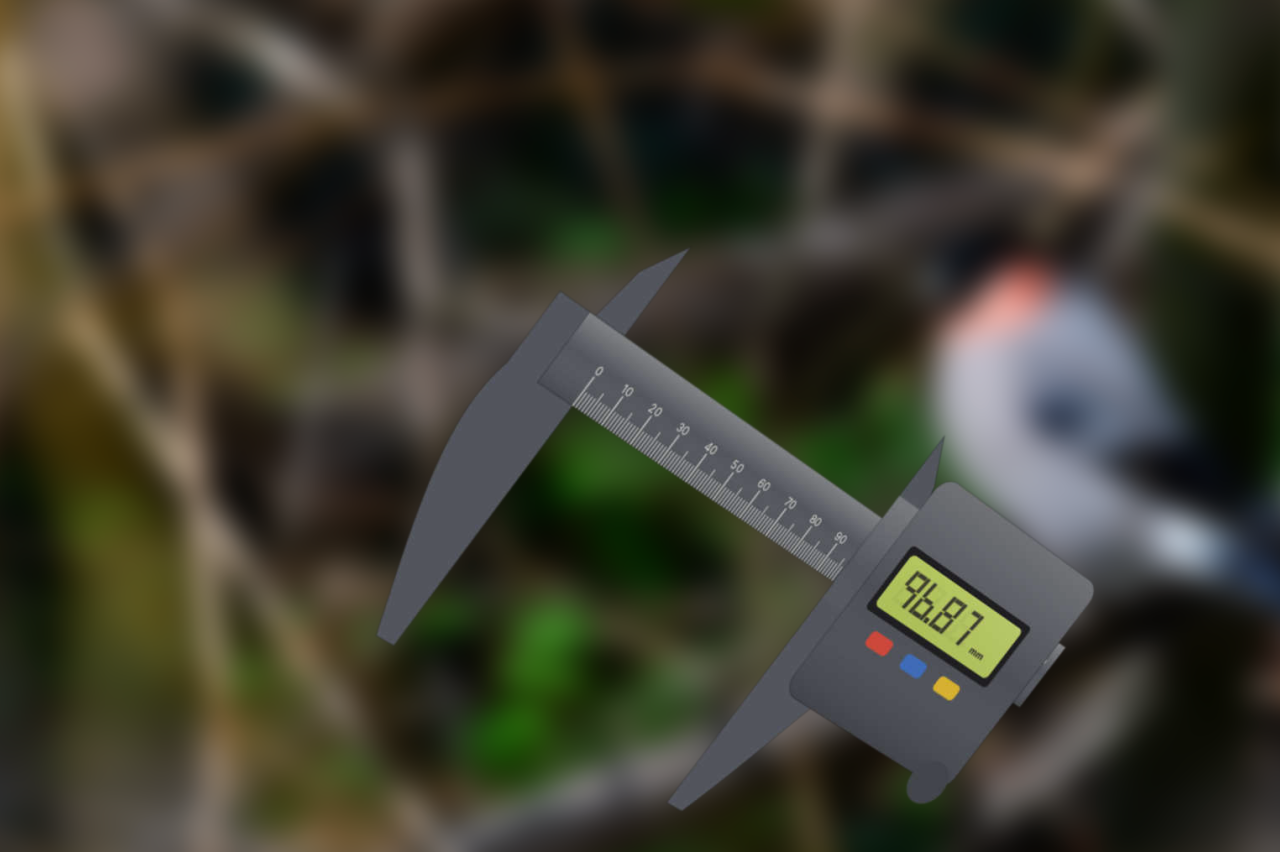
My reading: 96.87 mm
